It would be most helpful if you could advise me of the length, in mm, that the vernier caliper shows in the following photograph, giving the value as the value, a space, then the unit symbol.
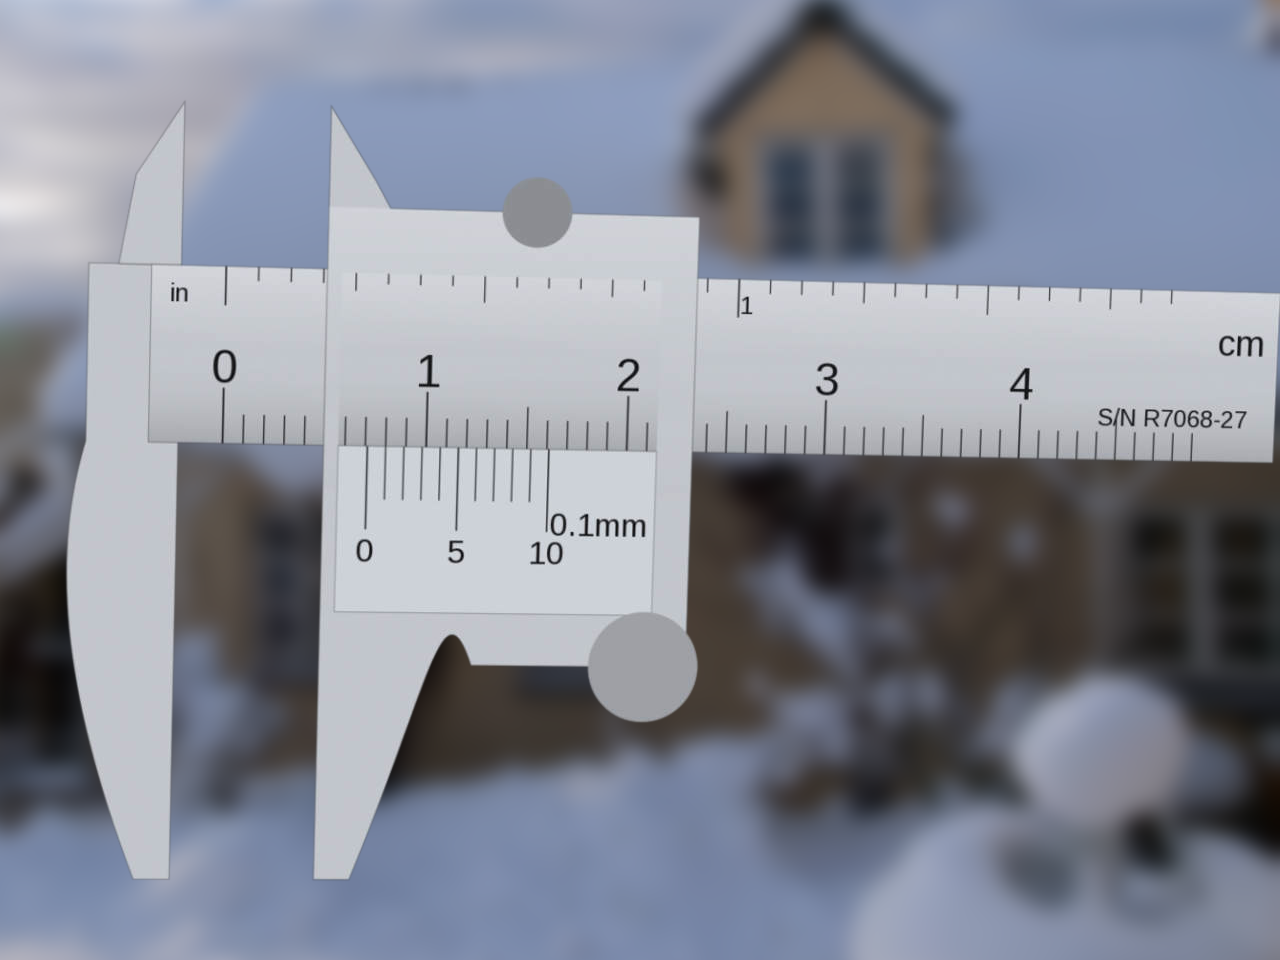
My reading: 7.1 mm
